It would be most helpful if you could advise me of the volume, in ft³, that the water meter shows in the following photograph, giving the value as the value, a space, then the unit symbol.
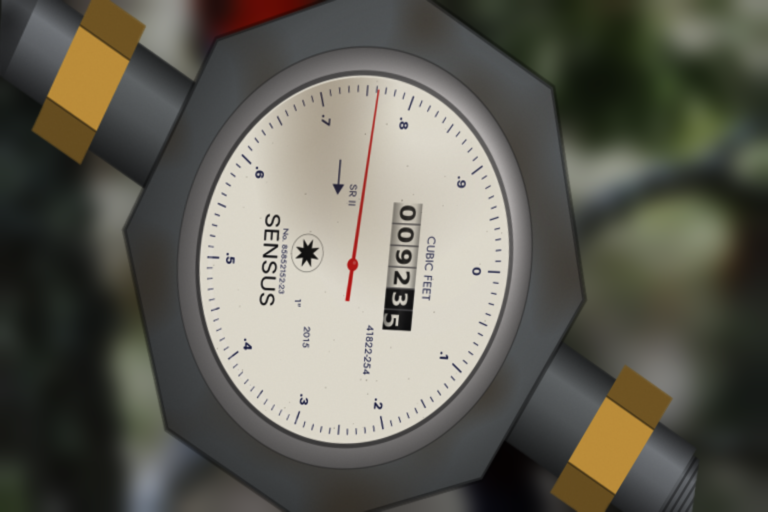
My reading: 9234.76 ft³
